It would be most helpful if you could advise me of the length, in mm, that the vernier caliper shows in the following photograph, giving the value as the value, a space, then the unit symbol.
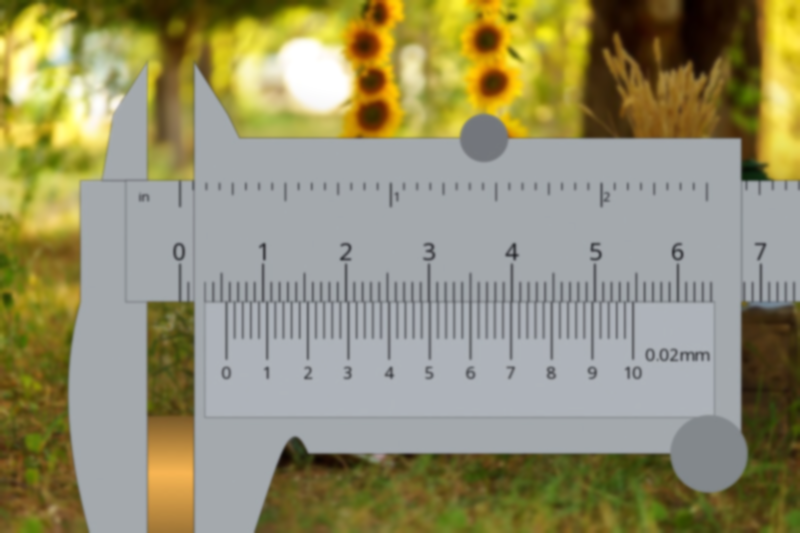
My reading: 5.6 mm
